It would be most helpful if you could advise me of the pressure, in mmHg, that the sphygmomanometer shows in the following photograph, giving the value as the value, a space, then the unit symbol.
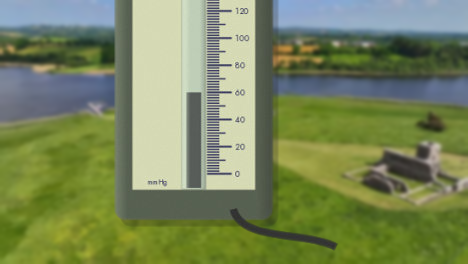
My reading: 60 mmHg
